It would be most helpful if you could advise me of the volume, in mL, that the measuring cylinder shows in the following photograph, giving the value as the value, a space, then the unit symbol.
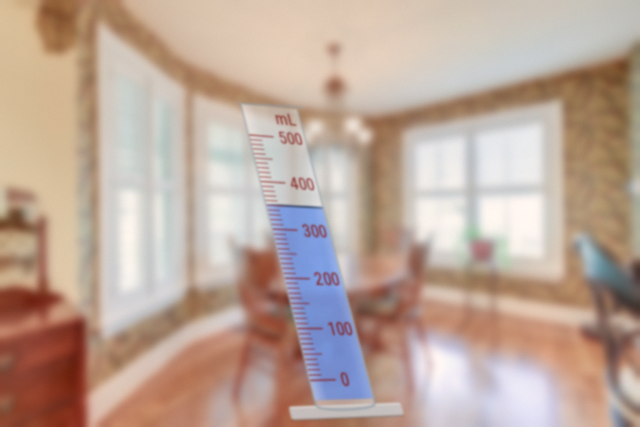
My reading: 350 mL
